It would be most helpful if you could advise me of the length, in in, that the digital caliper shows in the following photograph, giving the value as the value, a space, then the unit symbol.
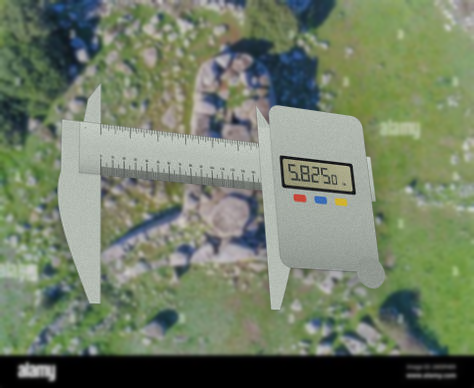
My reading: 5.8250 in
